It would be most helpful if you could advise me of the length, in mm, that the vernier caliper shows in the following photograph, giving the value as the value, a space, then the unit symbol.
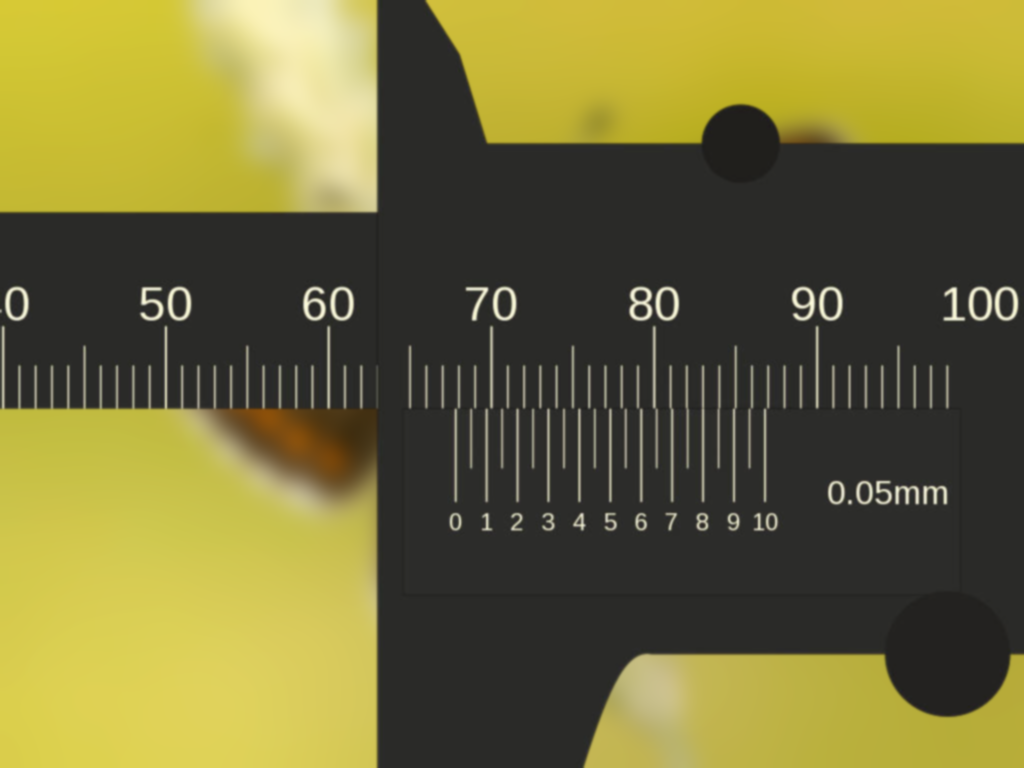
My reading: 67.8 mm
